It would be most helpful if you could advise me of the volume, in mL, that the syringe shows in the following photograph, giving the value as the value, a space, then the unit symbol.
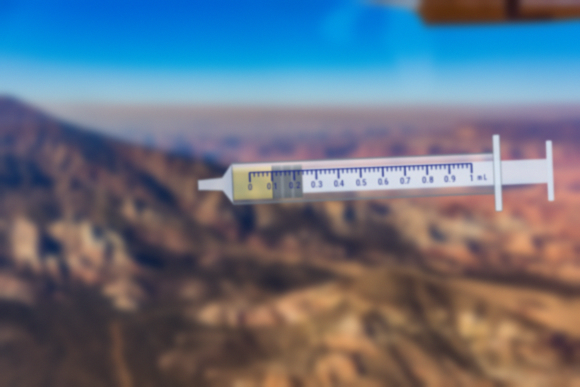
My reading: 0.1 mL
